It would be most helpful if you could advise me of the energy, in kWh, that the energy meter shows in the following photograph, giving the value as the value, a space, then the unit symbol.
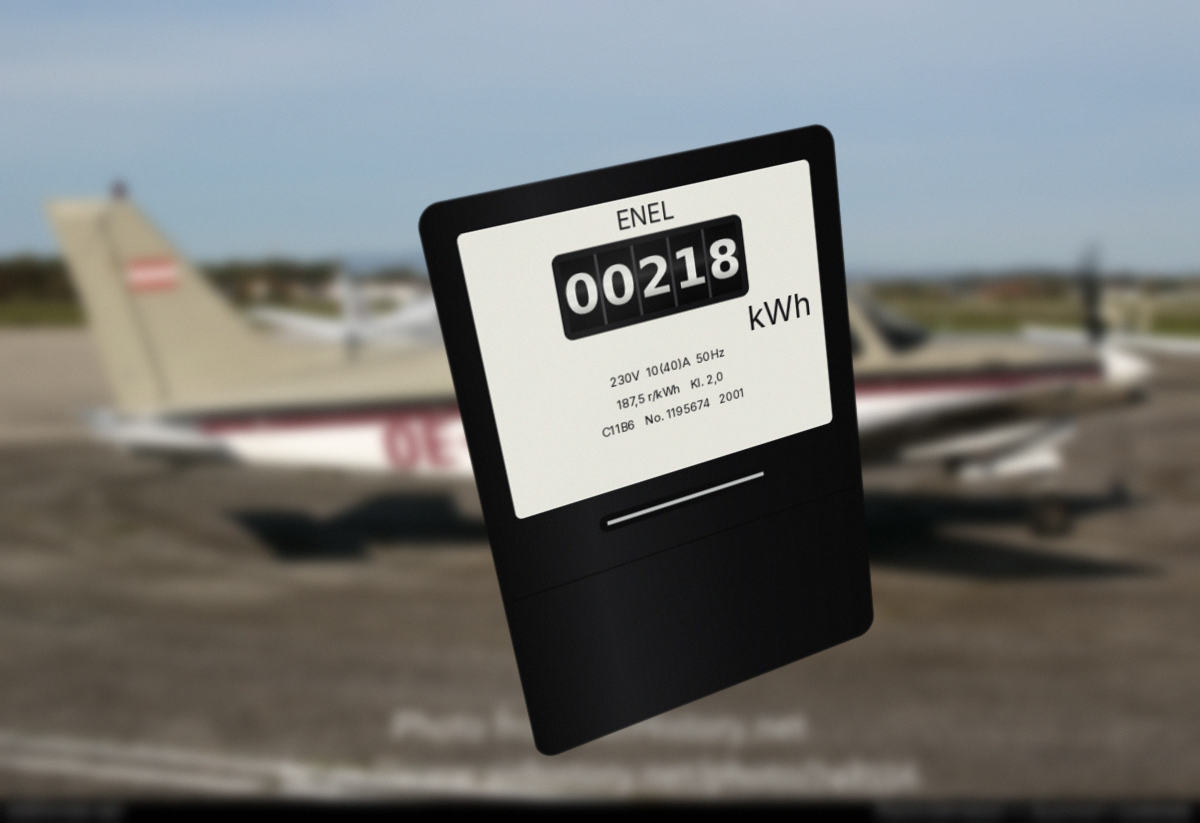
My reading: 218 kWh
